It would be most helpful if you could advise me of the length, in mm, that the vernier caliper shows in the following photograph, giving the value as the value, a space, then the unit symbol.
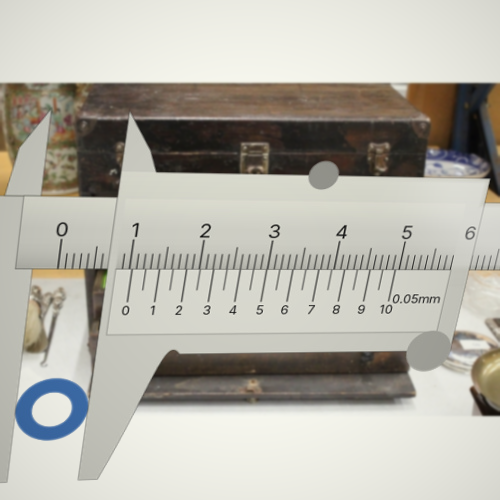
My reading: 10.4 mm
